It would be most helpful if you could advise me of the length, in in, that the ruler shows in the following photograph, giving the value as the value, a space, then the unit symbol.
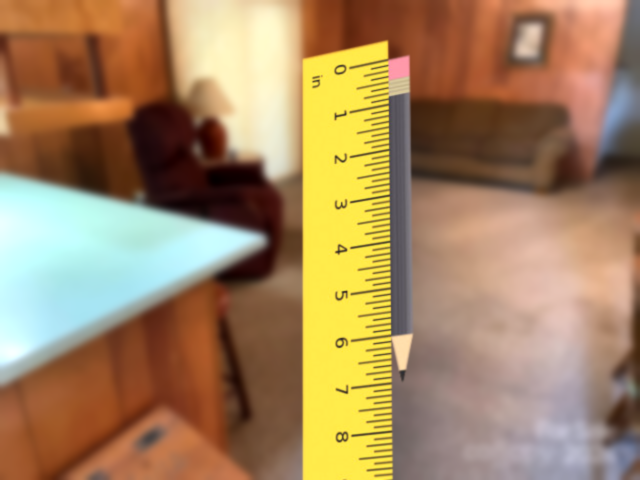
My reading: 7 in
